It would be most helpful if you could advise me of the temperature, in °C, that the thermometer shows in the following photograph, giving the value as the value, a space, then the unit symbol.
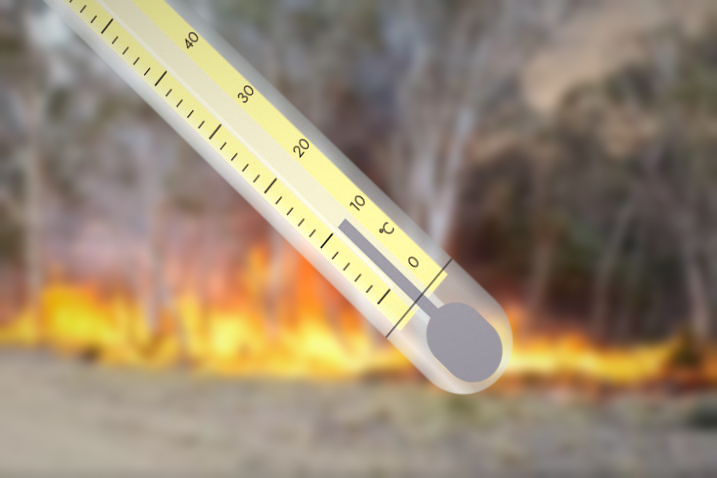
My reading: 10 °C
